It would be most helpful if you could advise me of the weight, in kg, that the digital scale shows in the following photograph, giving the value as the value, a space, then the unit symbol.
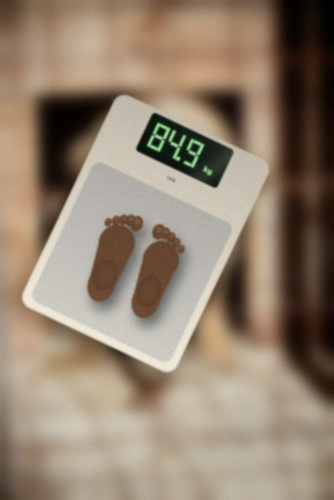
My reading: 84.9 kg
